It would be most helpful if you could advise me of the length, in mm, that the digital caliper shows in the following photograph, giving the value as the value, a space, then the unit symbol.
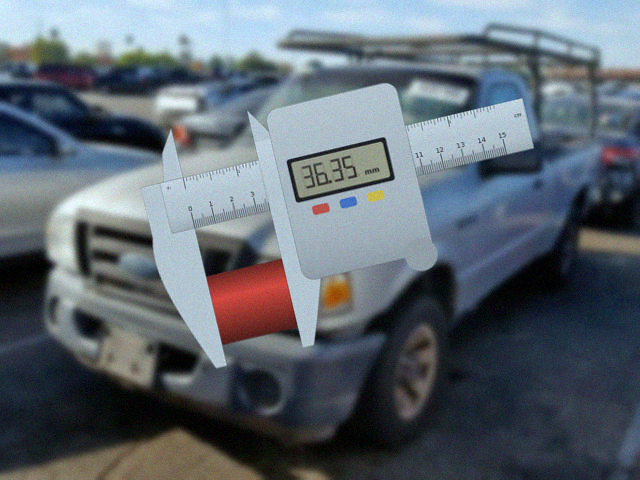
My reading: 36.35 mm
